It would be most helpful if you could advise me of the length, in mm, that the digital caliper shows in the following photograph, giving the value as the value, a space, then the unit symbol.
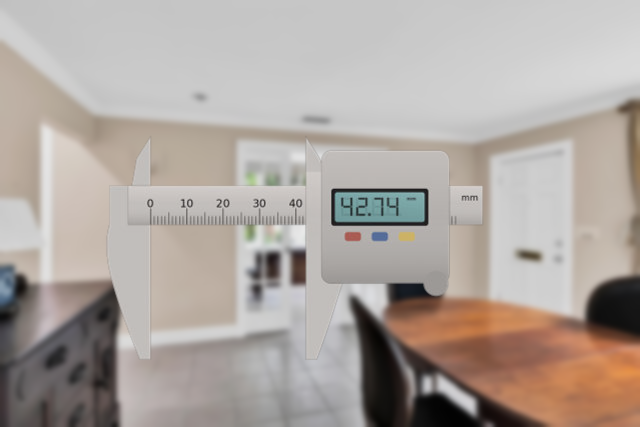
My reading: 42.74 mm
